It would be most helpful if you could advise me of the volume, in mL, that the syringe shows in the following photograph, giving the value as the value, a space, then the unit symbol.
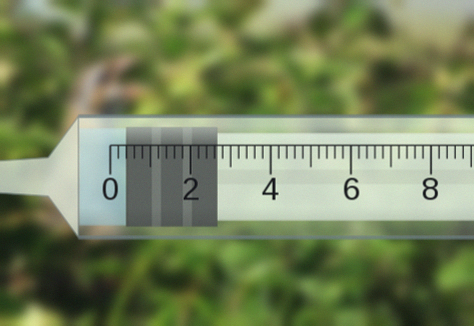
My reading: 0.4 mL
